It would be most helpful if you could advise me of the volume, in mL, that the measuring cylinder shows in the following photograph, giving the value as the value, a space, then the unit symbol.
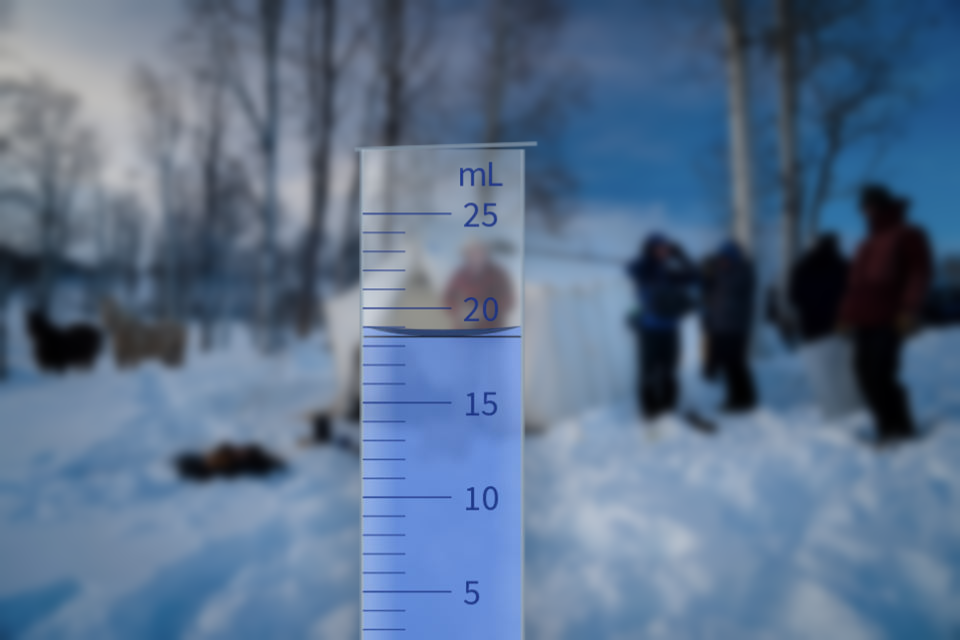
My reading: 18.5 mL
